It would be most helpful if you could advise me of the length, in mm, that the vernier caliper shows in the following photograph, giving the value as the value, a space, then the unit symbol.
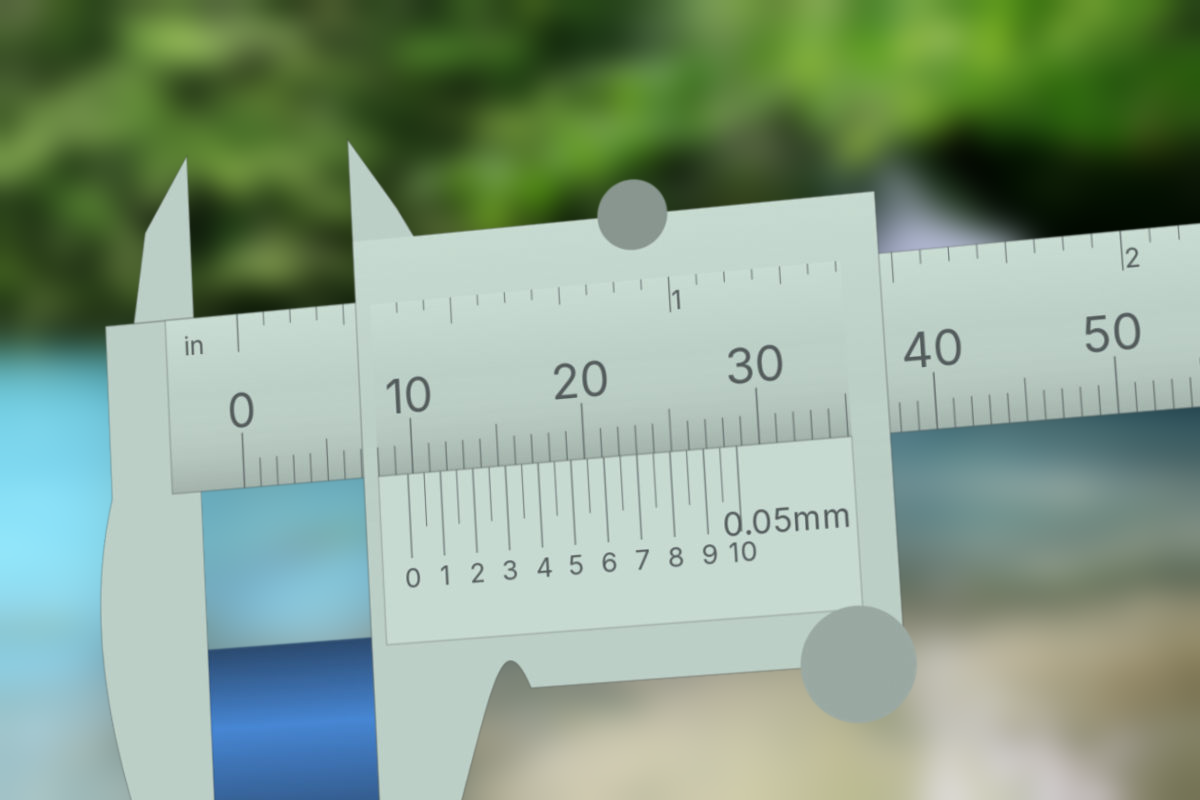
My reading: 9.7 mm
